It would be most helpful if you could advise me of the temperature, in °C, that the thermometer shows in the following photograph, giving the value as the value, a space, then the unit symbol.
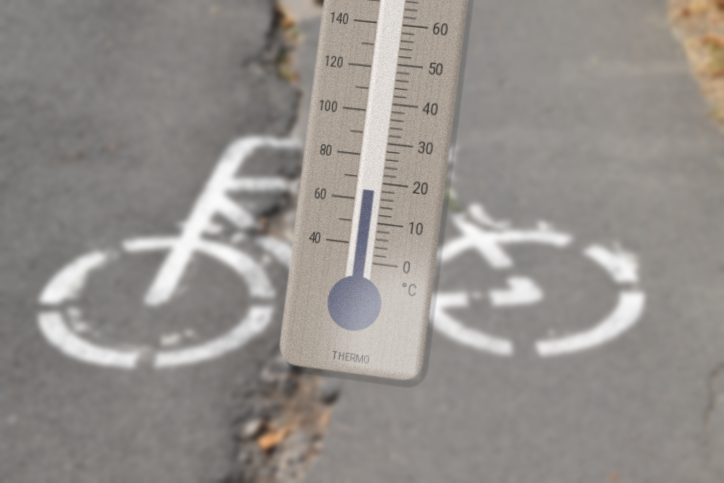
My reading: 18 °C
